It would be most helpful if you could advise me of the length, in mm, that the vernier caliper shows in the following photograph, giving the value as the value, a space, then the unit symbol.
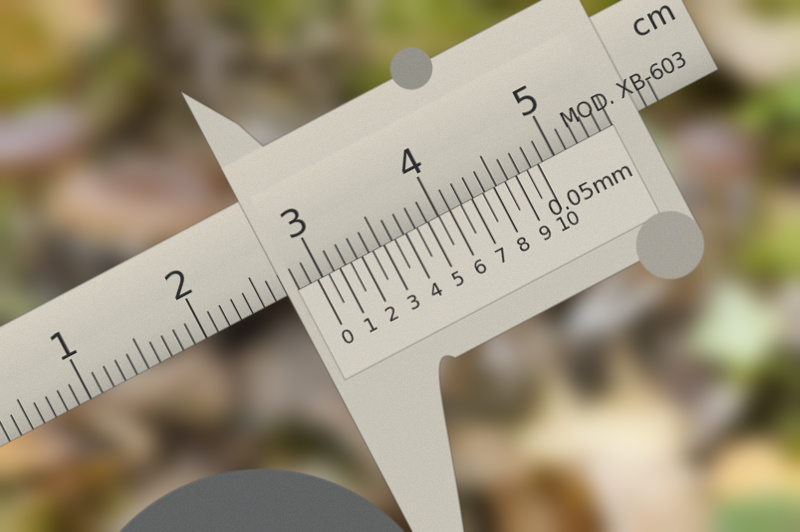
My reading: 29.6 mm
